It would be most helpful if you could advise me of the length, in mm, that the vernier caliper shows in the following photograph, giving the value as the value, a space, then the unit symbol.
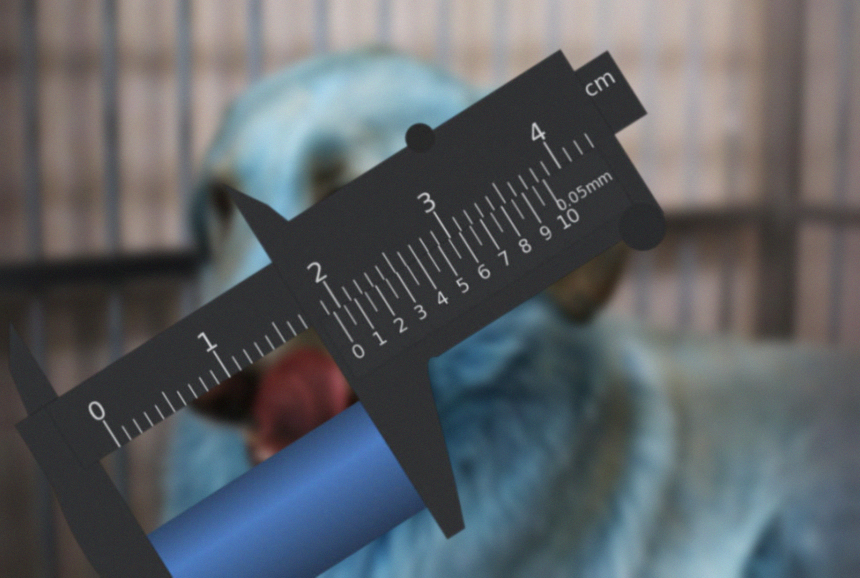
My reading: 19.4 mm
